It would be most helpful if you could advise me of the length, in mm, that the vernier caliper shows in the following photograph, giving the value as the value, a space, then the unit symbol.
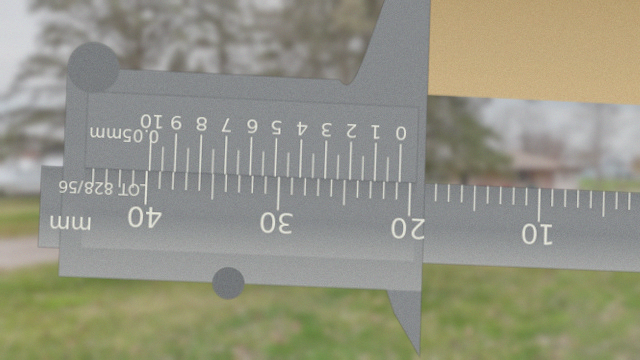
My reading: 20.8 mm
